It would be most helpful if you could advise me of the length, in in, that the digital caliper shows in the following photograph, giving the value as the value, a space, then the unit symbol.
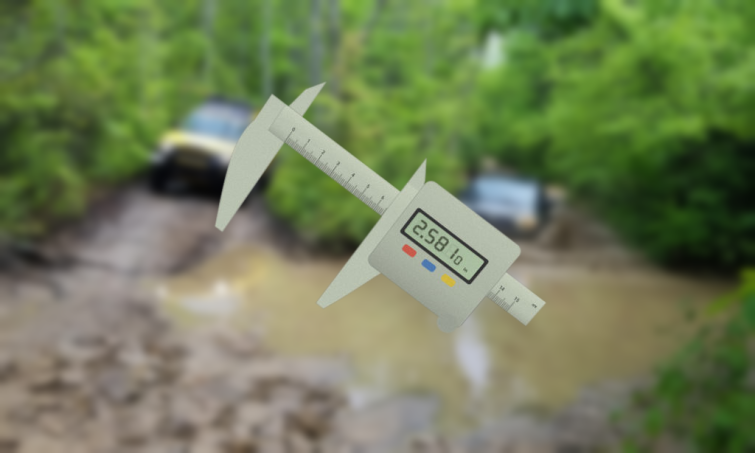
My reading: 2.5810 in
